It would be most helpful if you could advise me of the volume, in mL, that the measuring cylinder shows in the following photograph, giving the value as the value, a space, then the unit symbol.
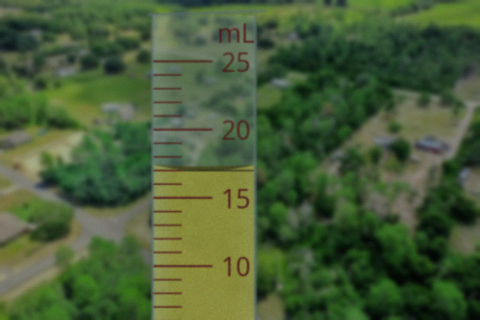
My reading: 17 mL
